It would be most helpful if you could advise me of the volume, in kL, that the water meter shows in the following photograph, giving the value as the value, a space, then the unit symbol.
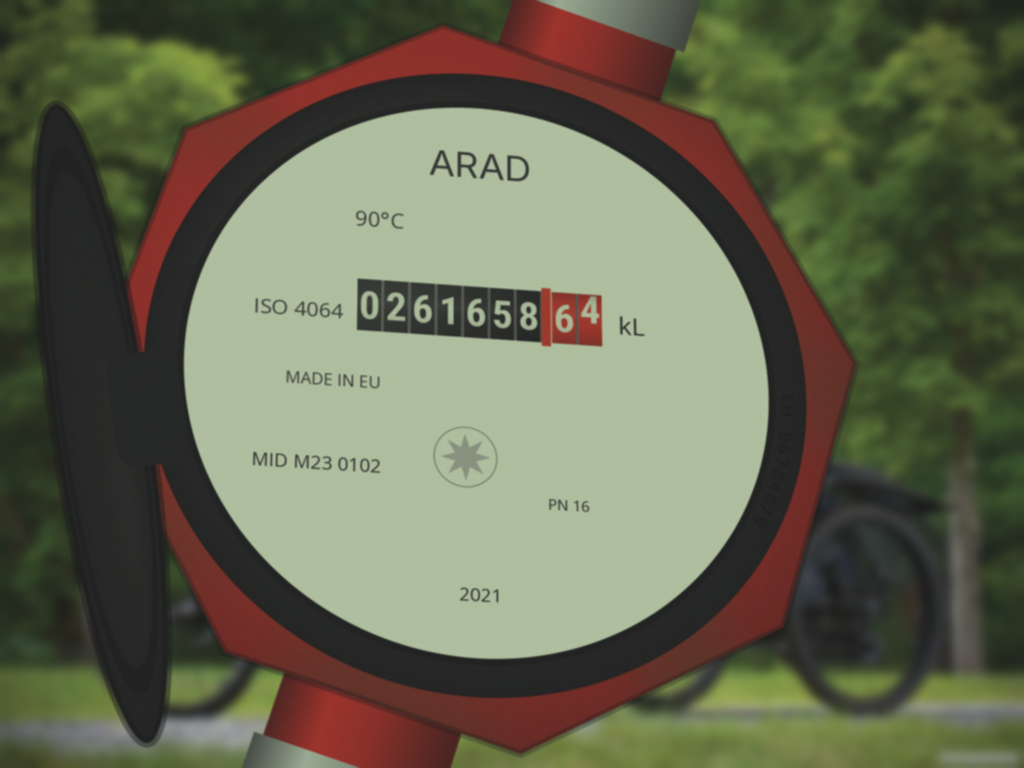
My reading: 261658.64 kL
